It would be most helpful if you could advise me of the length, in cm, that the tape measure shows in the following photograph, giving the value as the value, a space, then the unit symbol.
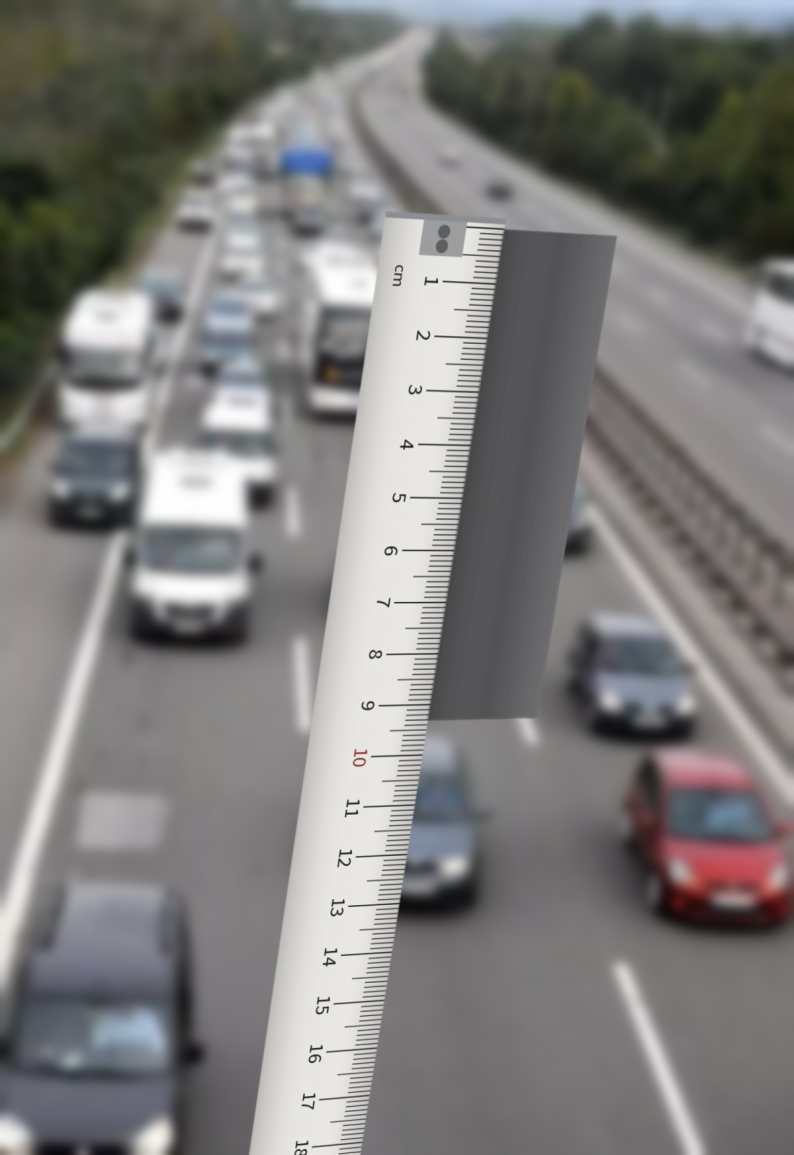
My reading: 9.3 cm
